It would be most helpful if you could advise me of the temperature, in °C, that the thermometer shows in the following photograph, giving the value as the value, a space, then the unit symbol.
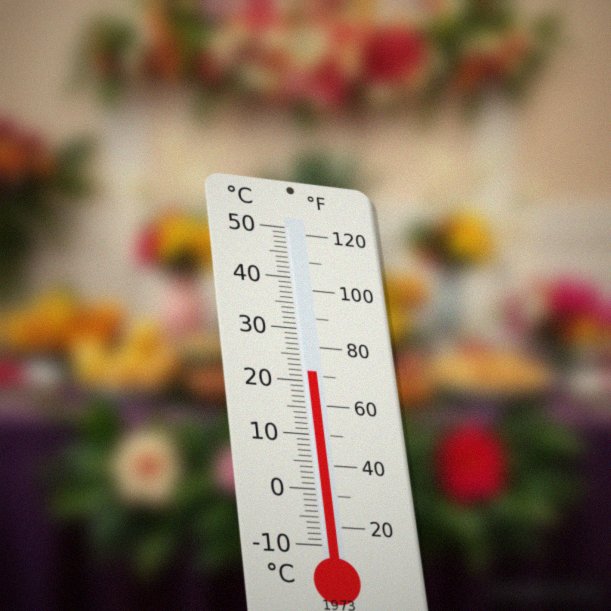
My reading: 22 °C
